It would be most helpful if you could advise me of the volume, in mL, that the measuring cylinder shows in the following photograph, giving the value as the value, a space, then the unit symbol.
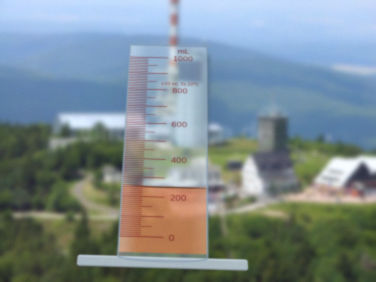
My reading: 250 mL
